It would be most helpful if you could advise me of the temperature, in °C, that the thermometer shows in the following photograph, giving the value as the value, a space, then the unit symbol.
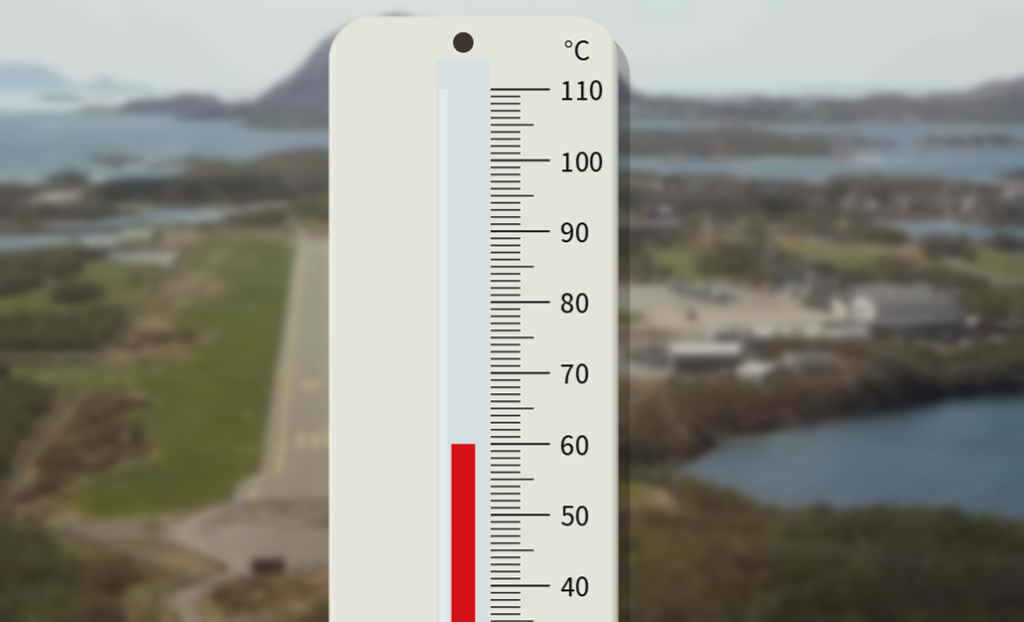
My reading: 60 °C
